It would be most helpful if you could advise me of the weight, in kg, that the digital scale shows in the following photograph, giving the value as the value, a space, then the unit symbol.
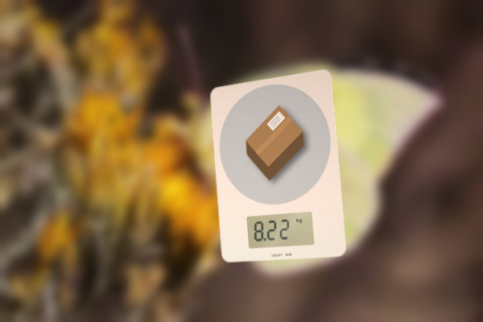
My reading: 8.22 kg
